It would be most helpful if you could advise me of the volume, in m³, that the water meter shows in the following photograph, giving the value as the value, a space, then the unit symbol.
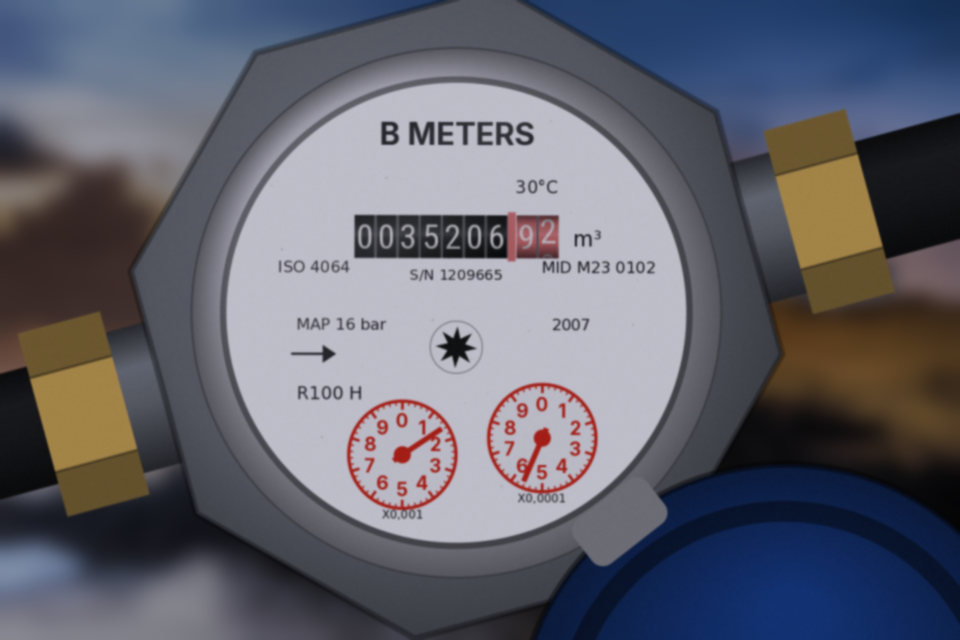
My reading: 35206.9215 m³
